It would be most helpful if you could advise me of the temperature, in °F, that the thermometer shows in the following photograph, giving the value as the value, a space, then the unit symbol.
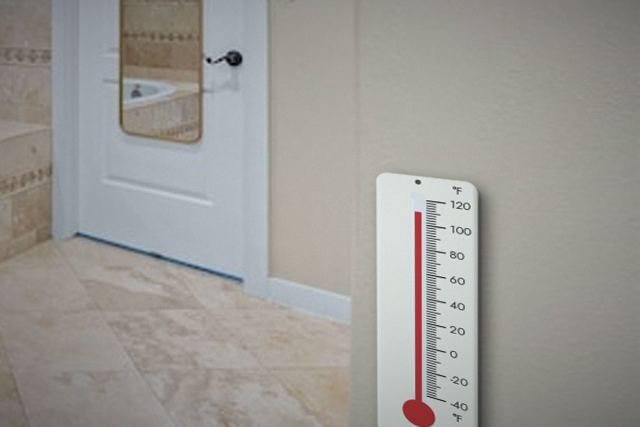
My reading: 110 °F
